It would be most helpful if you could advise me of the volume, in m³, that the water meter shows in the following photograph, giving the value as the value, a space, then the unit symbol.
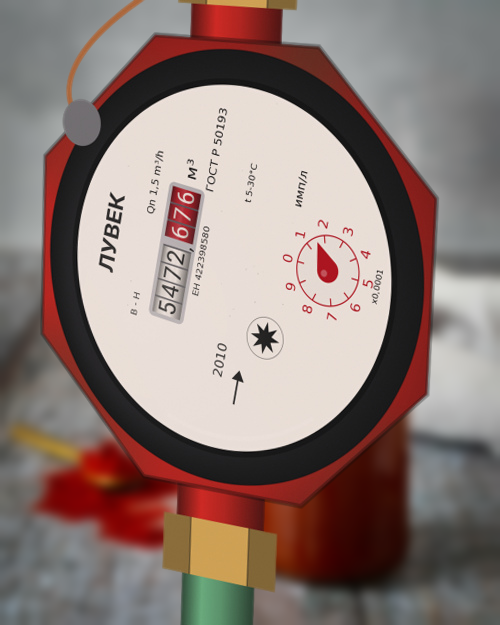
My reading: 5472.6761 m³
